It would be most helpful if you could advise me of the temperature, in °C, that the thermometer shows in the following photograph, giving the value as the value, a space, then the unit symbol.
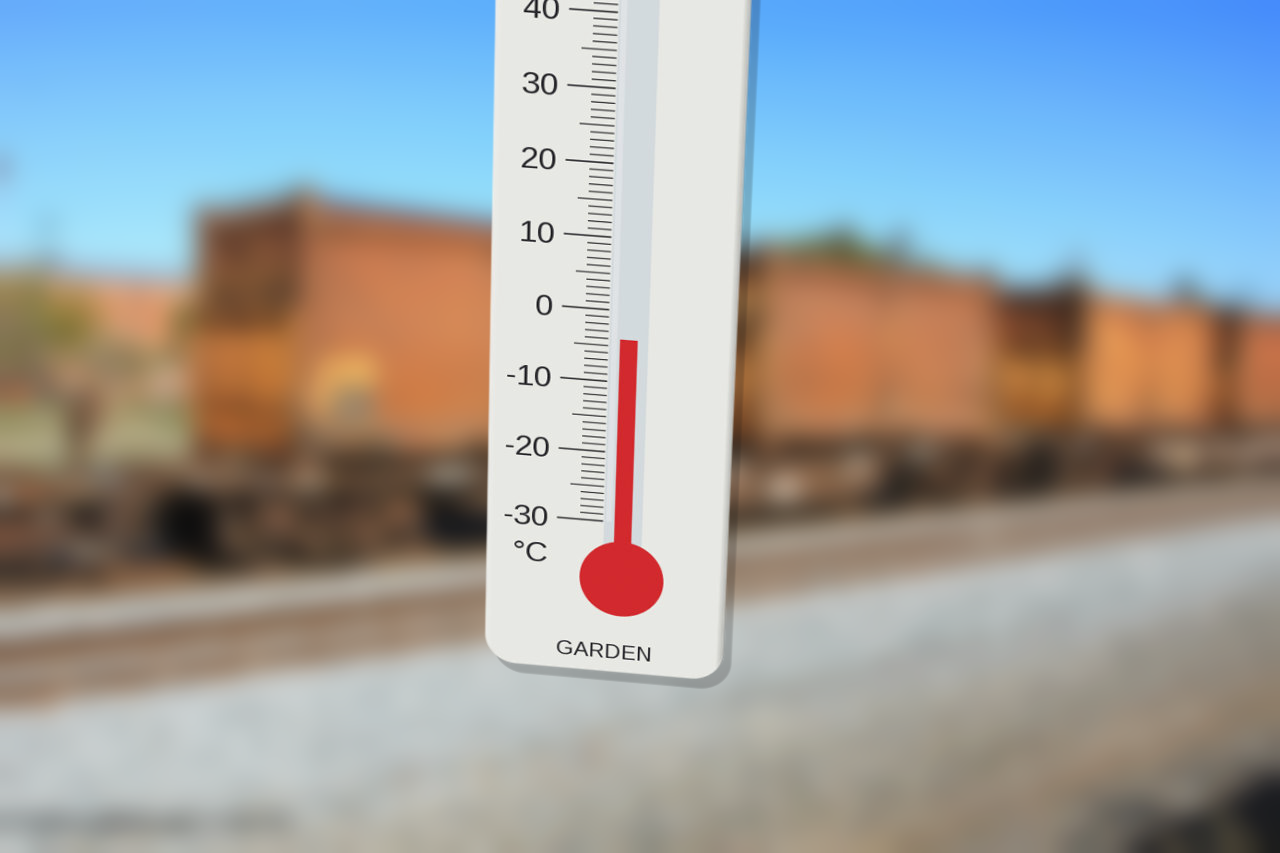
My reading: -4 °C
